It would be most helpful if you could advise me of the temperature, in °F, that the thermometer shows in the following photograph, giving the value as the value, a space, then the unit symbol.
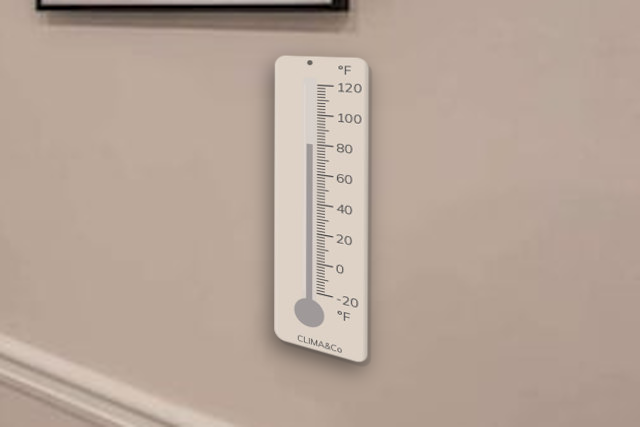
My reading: 80 °F
